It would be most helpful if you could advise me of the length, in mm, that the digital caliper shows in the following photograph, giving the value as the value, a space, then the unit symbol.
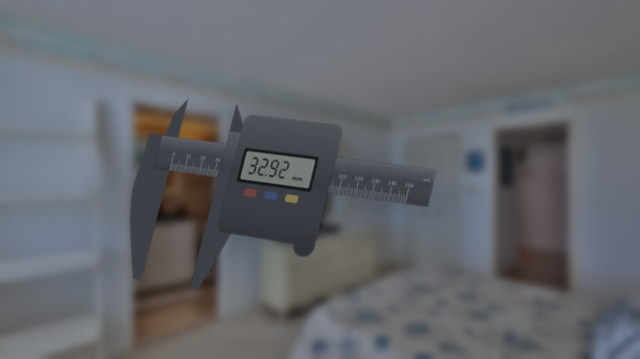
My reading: 32.92 mm
